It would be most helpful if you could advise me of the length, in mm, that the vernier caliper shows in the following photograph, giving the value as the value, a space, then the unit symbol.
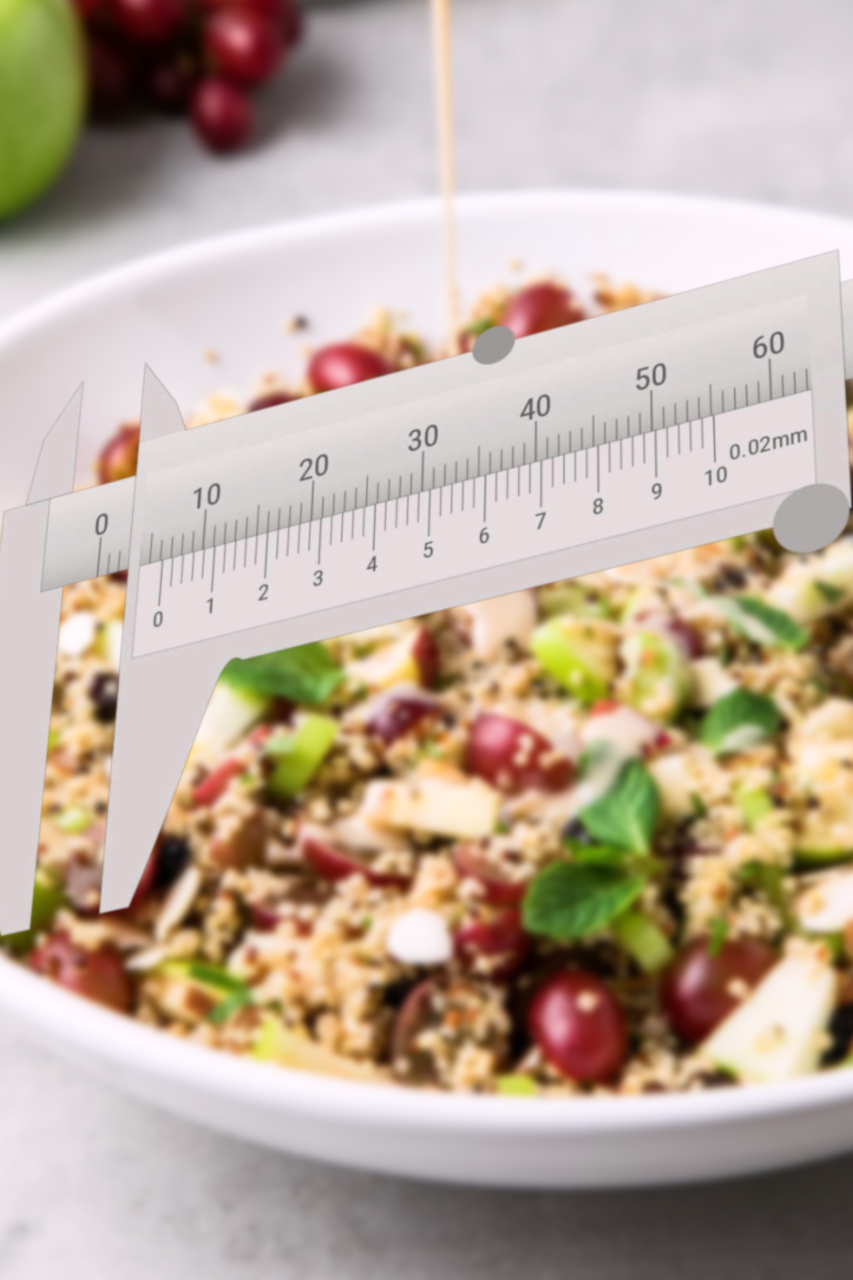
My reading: 6.2 mm
